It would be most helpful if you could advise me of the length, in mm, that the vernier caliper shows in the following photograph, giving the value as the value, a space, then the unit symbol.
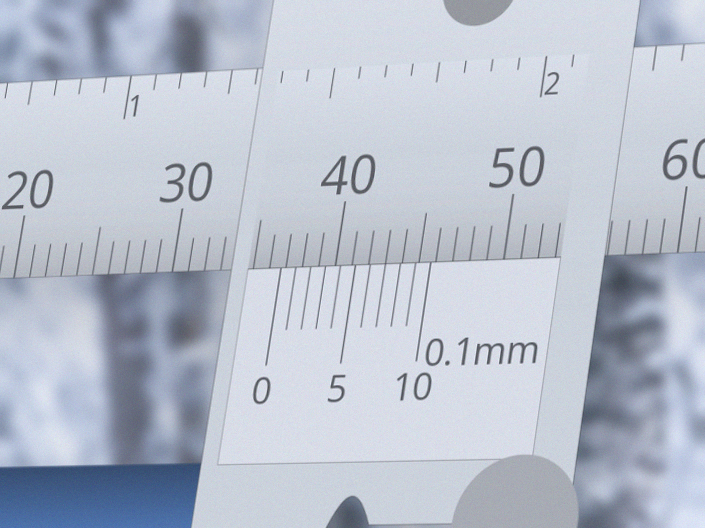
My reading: 36.7 mm
